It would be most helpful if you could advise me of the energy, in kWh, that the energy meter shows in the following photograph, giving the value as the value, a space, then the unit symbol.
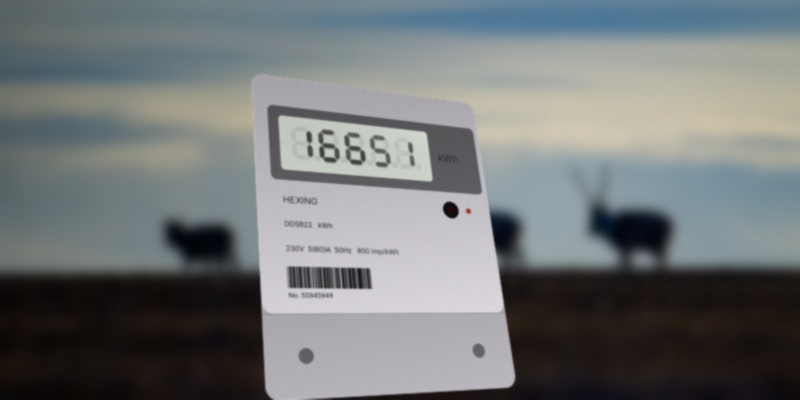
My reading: 16651 kWh
